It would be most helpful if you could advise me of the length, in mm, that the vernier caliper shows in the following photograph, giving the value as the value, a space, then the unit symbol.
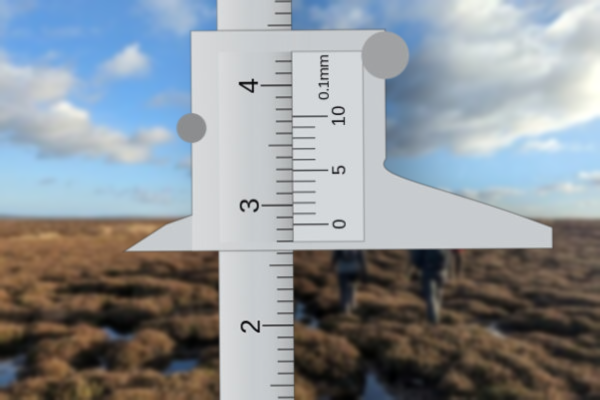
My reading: 28.4 mm
